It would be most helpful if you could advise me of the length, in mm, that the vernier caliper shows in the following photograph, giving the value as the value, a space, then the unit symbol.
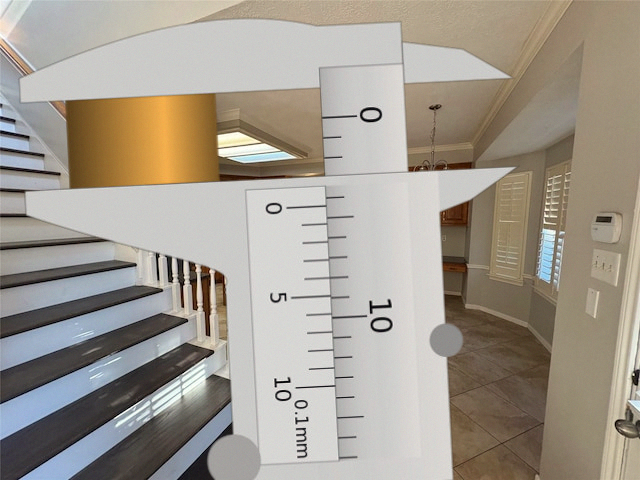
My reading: 4.4 mm
